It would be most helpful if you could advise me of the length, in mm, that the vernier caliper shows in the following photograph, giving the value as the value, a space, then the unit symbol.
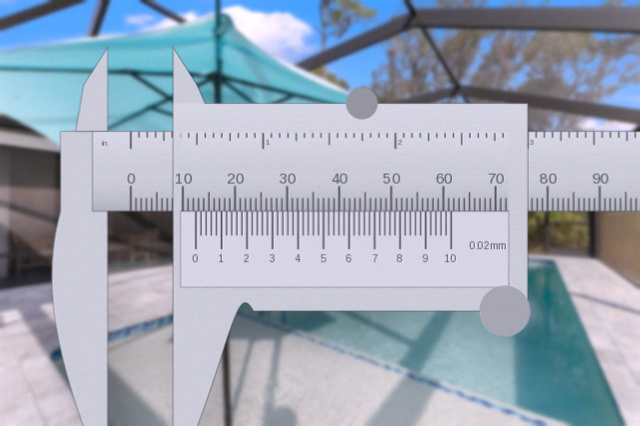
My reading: 12.5 mm
